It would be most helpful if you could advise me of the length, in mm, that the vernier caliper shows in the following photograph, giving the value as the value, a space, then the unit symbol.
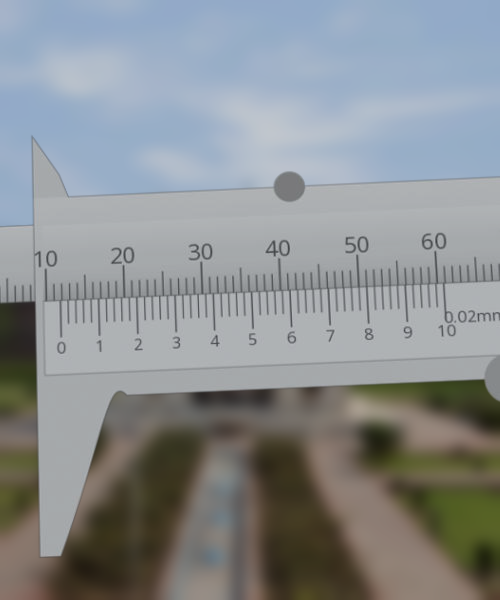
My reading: 11.8 mm
